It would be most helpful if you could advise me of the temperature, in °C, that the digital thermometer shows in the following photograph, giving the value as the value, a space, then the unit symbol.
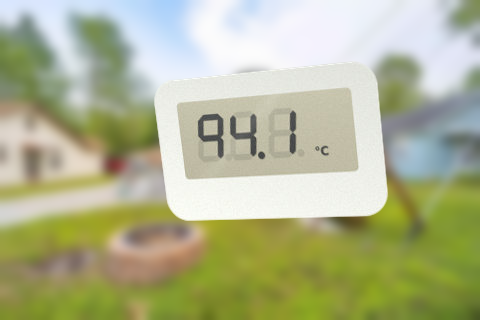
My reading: 94.1 °C
